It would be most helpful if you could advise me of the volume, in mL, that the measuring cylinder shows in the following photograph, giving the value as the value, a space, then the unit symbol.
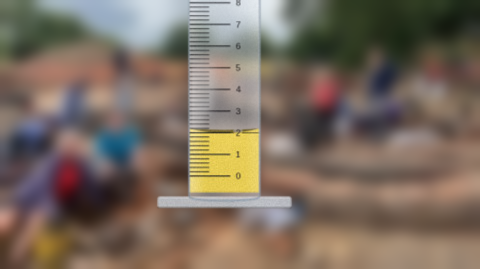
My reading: 2 mL
